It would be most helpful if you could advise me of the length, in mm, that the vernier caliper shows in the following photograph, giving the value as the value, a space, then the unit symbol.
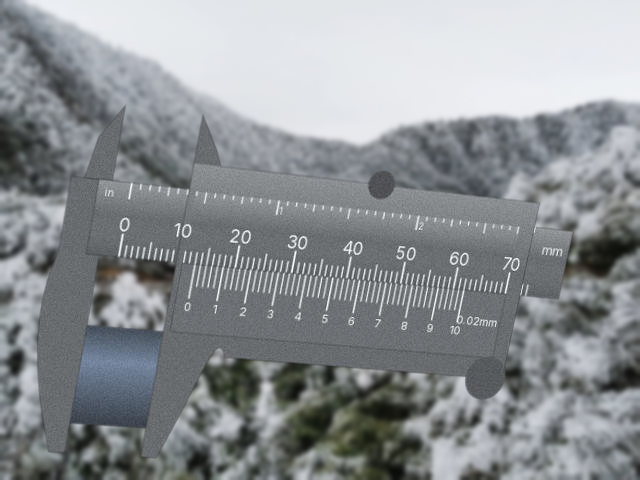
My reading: 13.0 mm
